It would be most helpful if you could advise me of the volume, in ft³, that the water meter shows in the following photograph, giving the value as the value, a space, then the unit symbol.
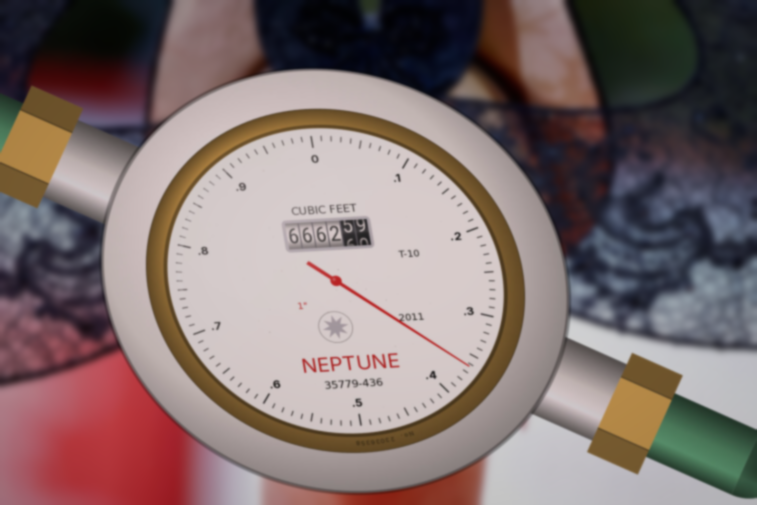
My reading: 666259.36 ft³
